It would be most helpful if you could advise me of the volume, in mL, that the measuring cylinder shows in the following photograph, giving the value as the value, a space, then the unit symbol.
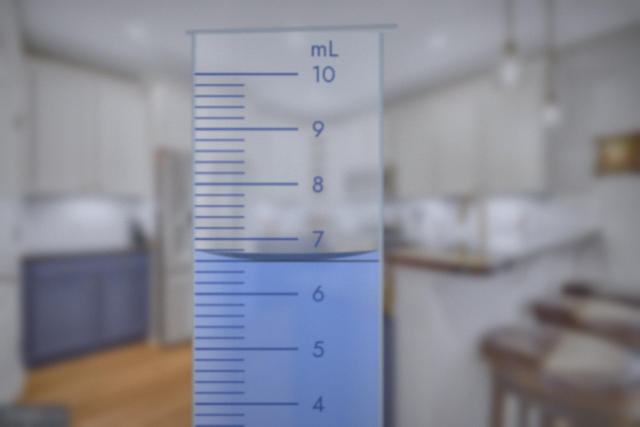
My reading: 6.6 mL
